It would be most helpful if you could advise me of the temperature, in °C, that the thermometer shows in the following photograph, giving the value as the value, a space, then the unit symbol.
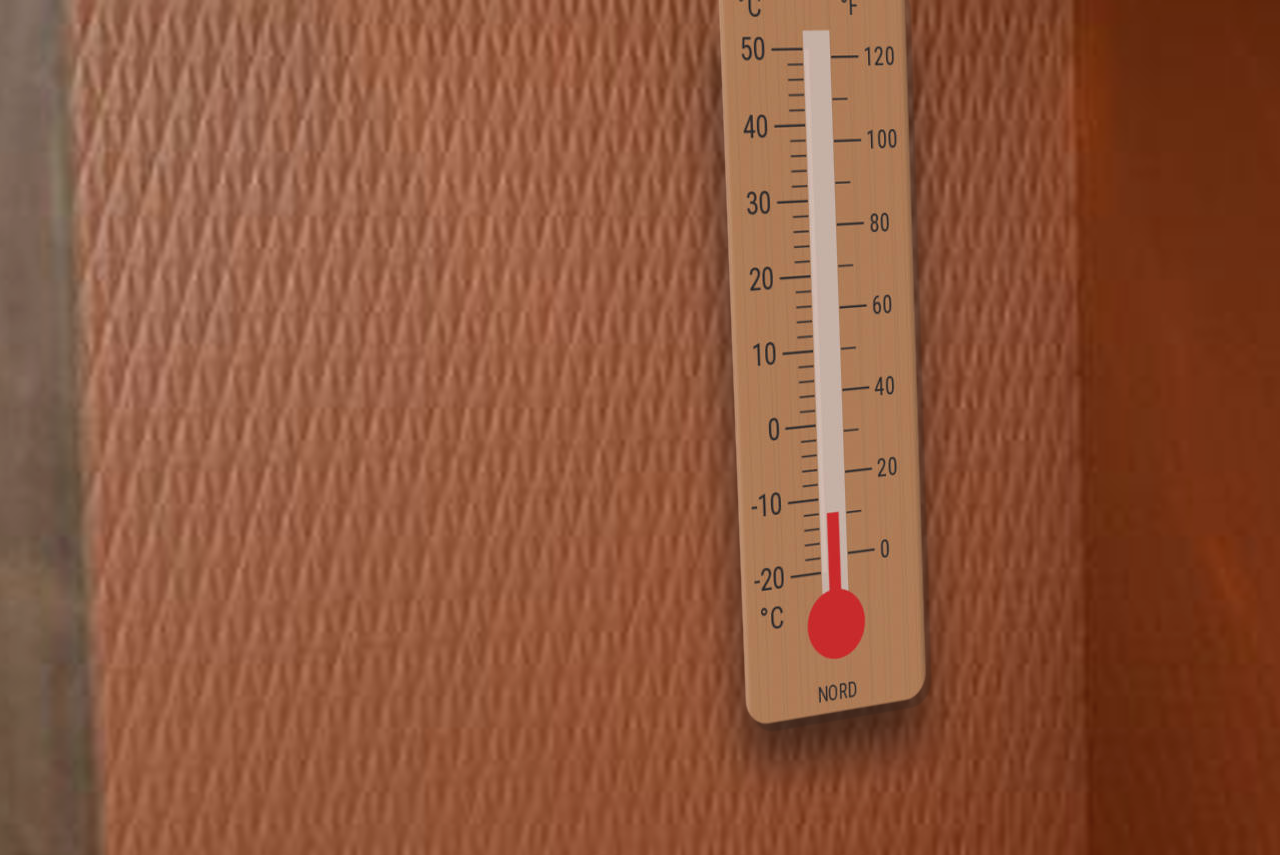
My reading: -12 °C
